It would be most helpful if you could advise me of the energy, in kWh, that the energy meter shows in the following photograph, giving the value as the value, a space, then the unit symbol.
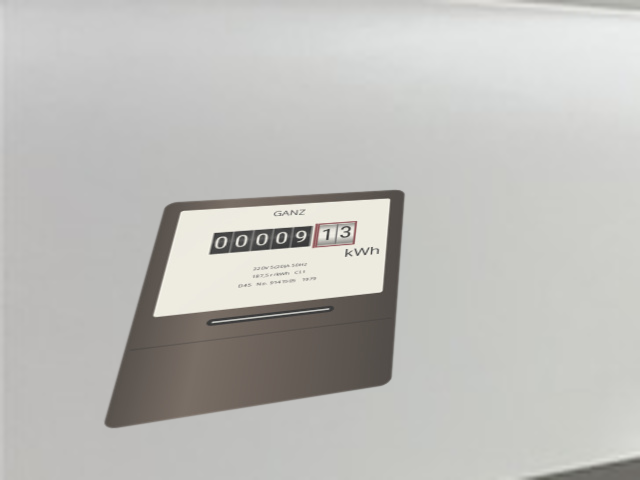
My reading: 9.13 kWh
